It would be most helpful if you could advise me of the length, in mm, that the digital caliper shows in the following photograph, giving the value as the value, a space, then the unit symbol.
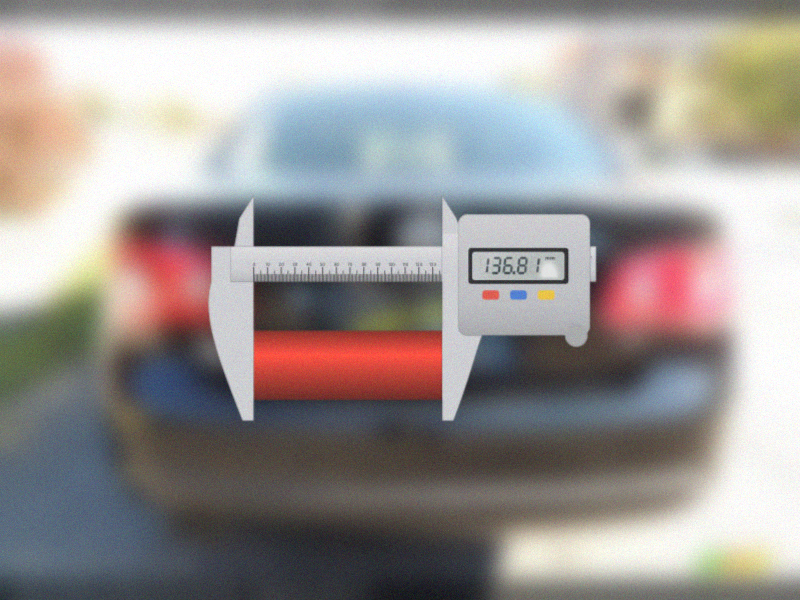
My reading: 136.81 mm
